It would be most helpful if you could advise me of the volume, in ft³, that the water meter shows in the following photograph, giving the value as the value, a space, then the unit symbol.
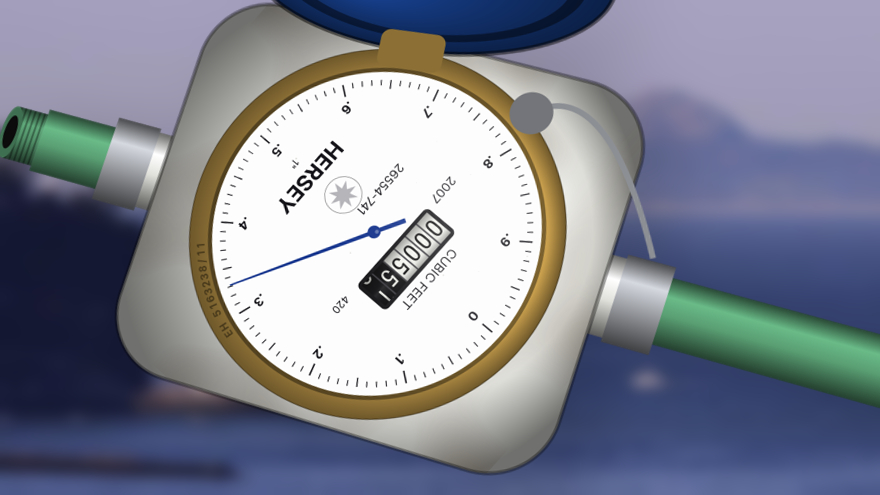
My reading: 551.33 ft³
